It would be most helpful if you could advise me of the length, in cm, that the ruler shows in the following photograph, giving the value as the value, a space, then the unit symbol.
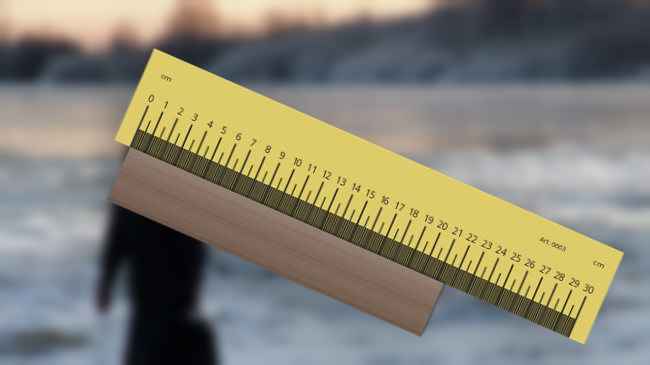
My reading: 21.5 cm
